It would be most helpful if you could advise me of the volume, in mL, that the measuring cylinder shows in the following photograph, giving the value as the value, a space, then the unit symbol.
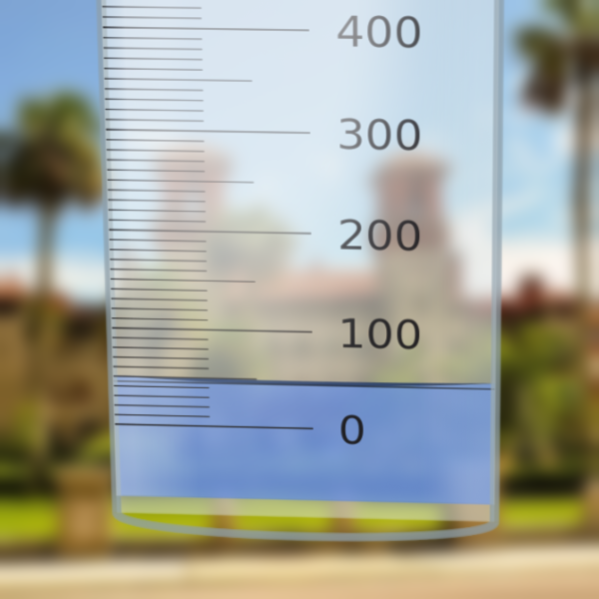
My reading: 45 mL
